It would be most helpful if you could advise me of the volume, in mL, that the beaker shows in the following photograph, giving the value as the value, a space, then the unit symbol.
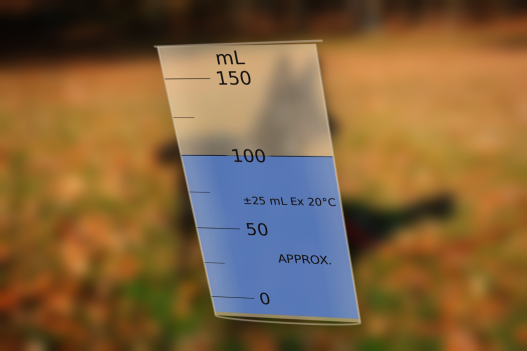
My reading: 100 mL
